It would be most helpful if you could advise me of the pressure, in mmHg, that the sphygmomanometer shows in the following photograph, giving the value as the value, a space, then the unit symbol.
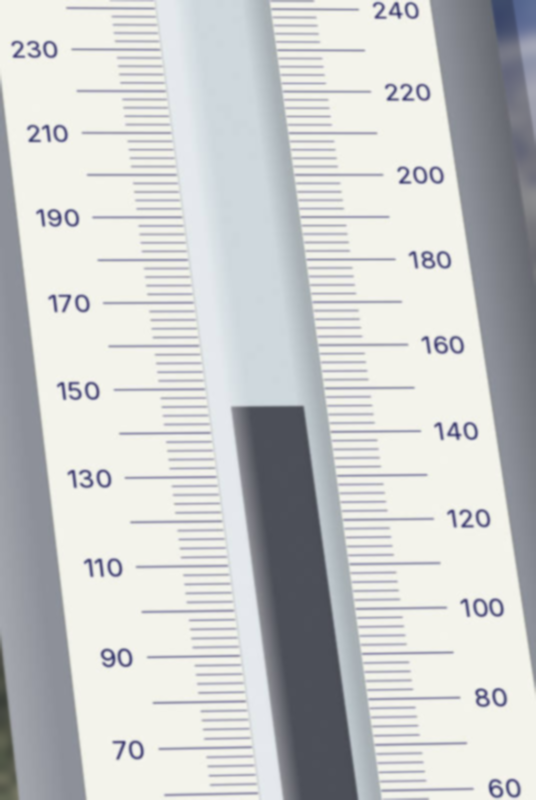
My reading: 146 mmHg
